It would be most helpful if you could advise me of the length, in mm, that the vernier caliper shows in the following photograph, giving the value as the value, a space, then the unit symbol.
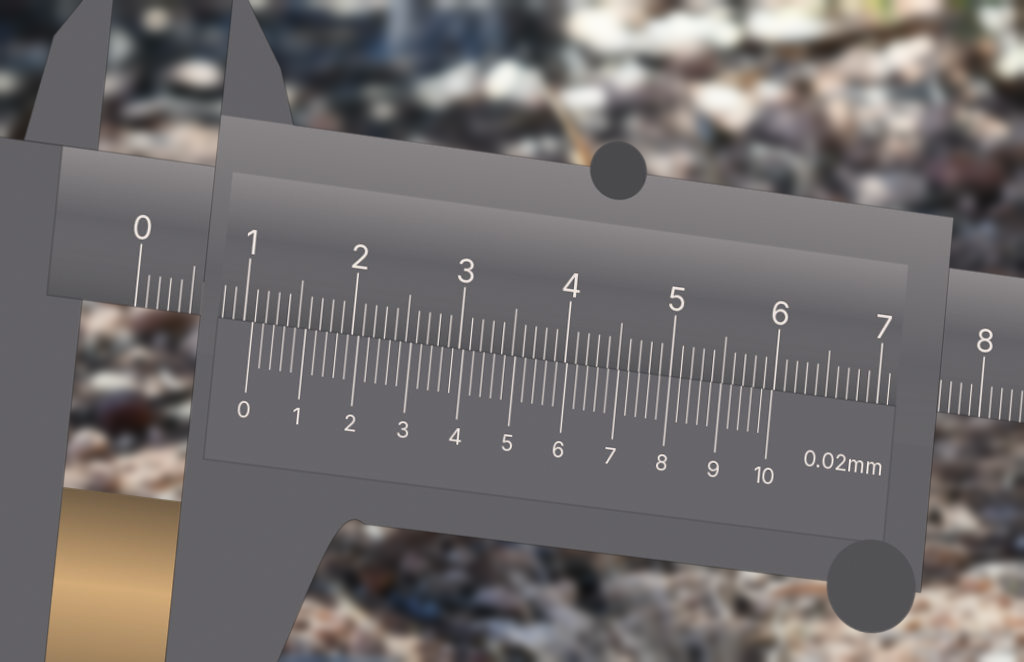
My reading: 10.8 mm
